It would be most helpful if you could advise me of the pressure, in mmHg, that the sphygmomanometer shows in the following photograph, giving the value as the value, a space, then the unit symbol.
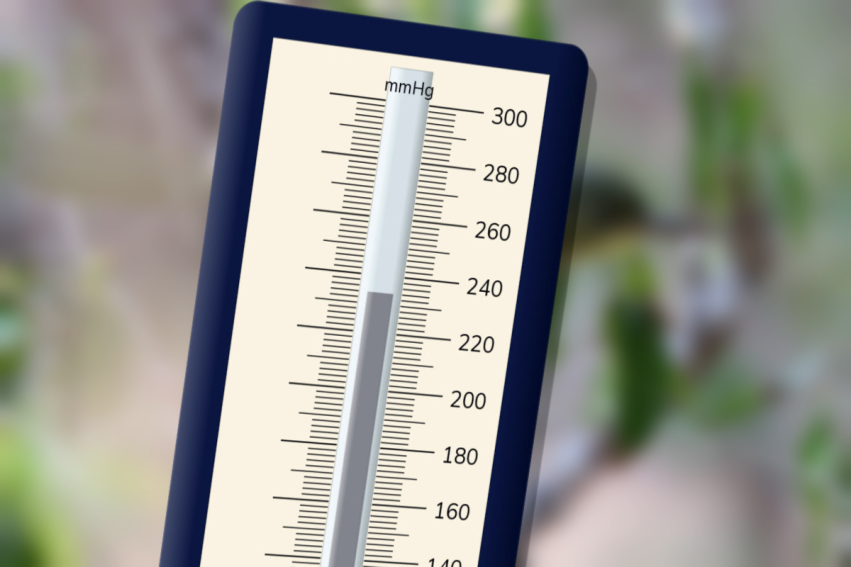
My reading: 234 mmHg
